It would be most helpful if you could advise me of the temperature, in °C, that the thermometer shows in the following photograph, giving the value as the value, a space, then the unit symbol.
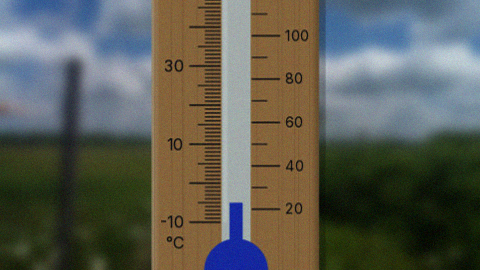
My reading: -5 °C
